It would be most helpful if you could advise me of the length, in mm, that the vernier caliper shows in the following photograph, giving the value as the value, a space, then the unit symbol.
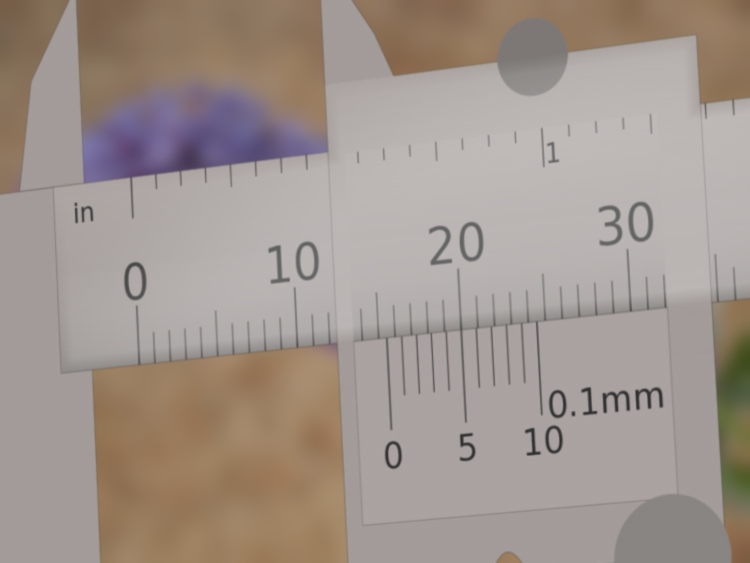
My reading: 15.5 mm
